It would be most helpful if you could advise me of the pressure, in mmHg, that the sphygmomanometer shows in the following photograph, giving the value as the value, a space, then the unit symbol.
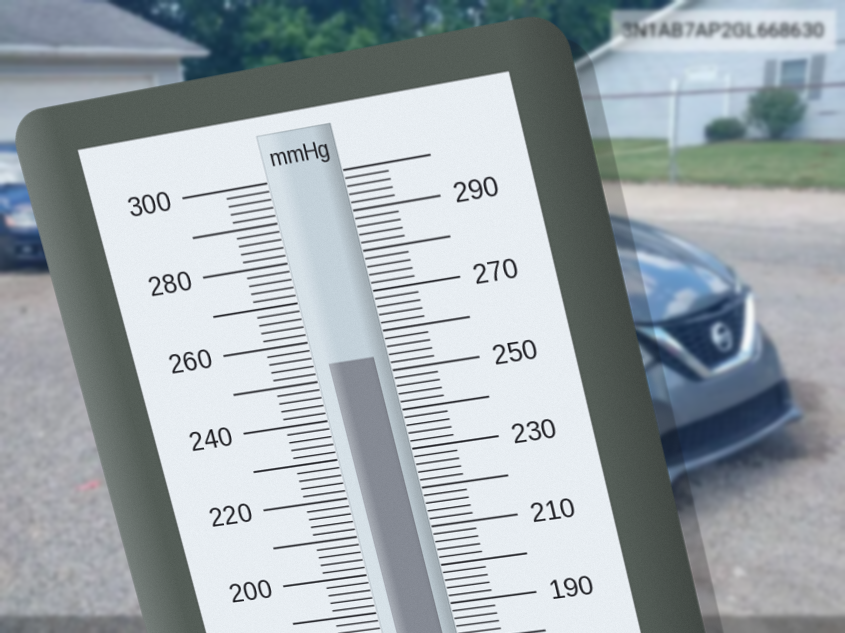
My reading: 254 mmHg
